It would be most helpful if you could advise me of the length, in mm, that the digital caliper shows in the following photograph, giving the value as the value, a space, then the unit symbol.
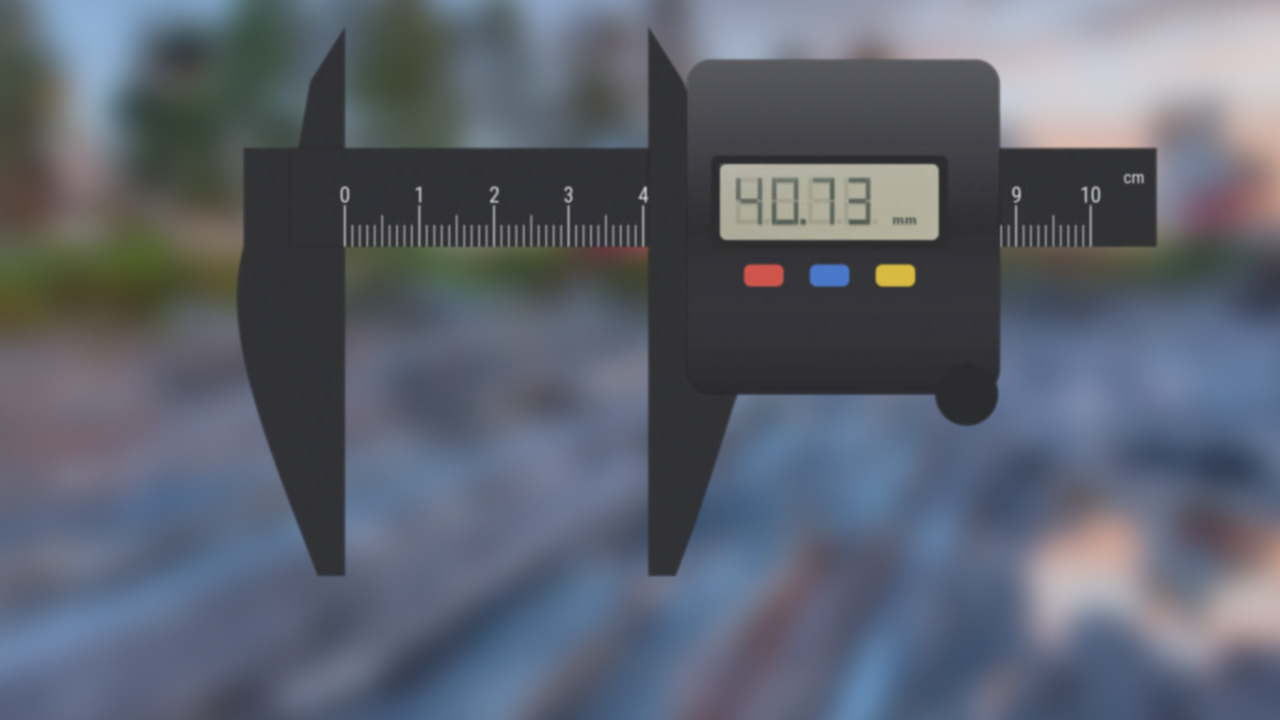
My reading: 40.73 mm
